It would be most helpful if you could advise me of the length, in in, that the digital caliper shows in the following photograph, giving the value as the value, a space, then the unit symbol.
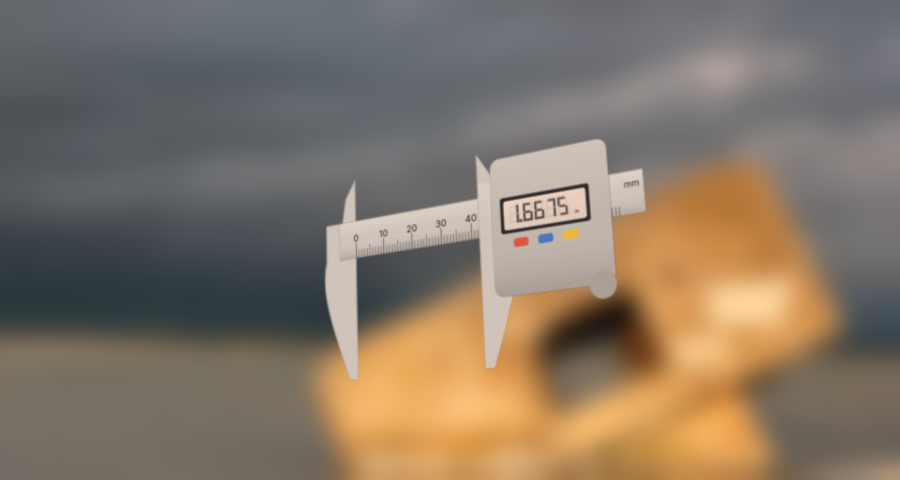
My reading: 1.6675 in
